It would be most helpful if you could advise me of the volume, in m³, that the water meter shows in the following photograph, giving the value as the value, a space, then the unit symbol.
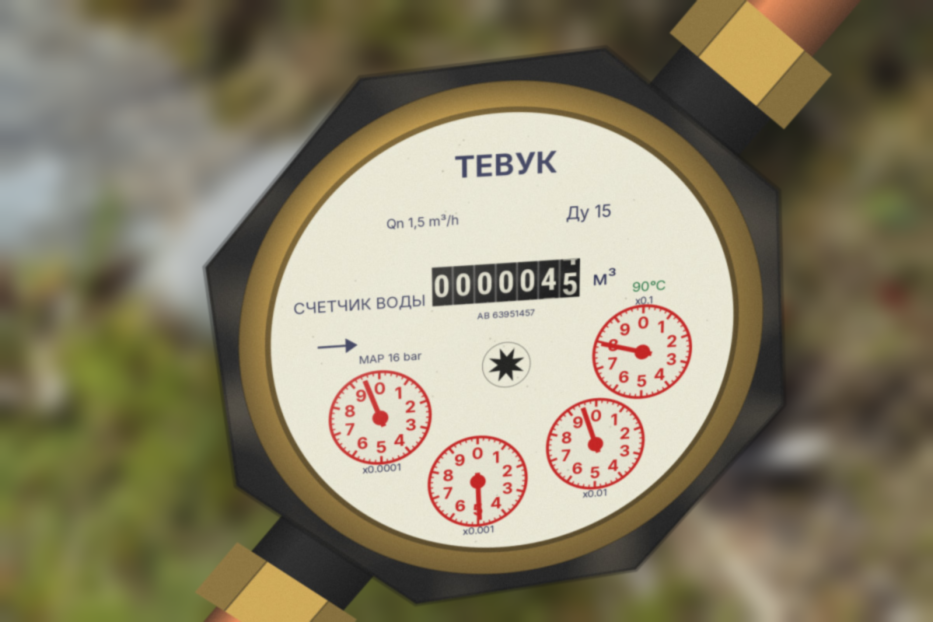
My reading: 44.7949 m³
